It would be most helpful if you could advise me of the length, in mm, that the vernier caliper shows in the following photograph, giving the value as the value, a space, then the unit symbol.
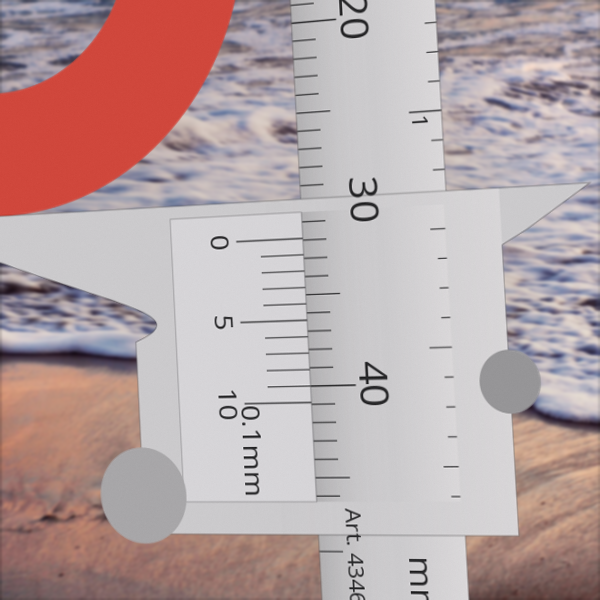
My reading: 31.9 mm
